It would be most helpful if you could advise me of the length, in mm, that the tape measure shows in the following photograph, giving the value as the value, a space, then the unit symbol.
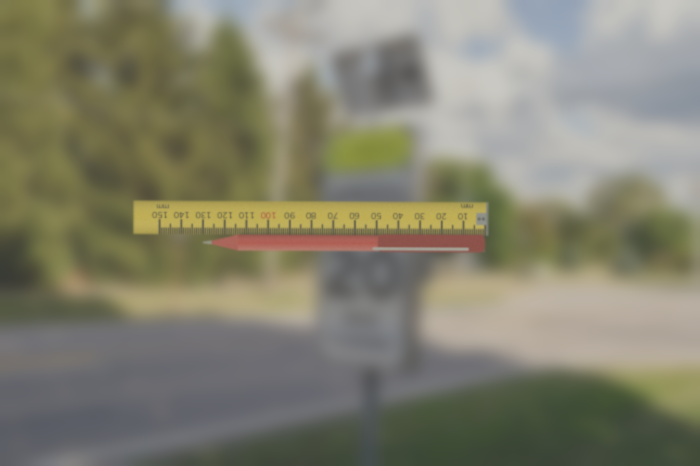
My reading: 130 mm
